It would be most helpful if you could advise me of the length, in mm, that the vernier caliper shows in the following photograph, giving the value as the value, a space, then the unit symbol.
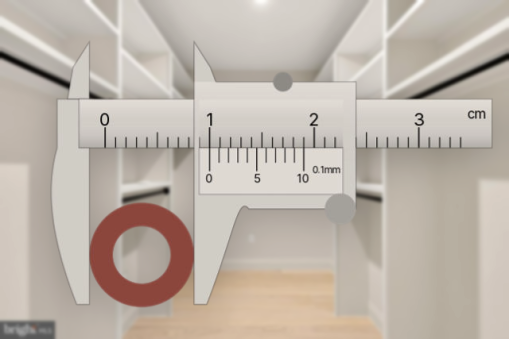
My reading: 10.0 mm
